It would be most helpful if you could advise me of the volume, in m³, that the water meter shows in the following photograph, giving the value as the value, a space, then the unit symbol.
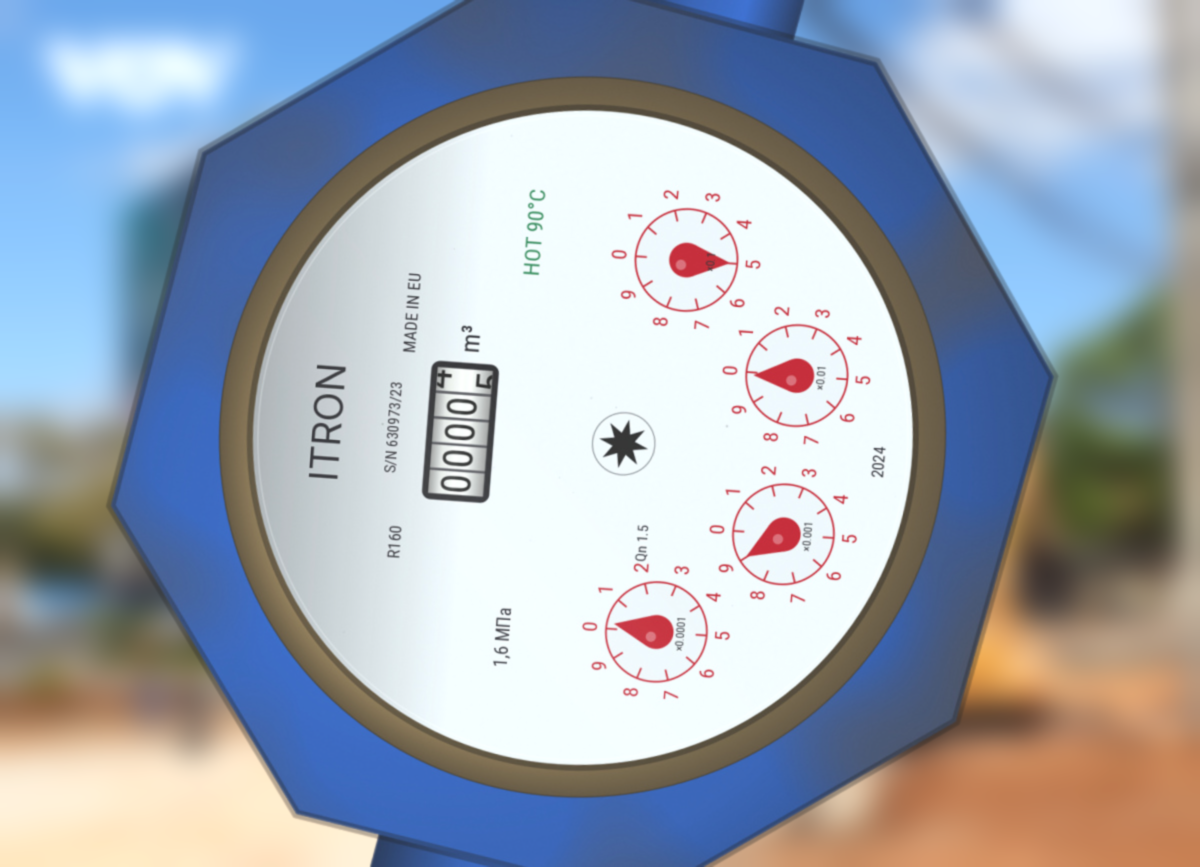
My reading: 4.4990 m³
